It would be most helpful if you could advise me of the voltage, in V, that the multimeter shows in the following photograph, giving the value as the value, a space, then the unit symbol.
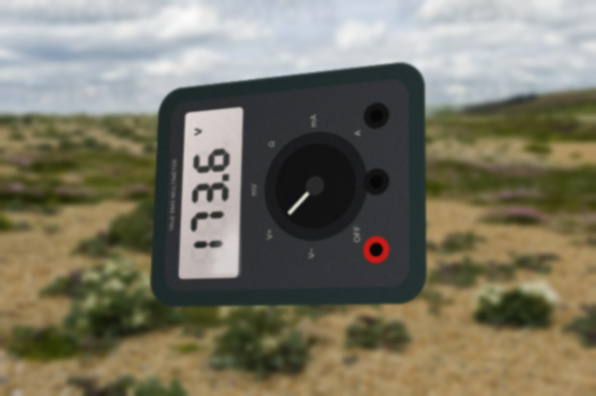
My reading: 173.6 V
